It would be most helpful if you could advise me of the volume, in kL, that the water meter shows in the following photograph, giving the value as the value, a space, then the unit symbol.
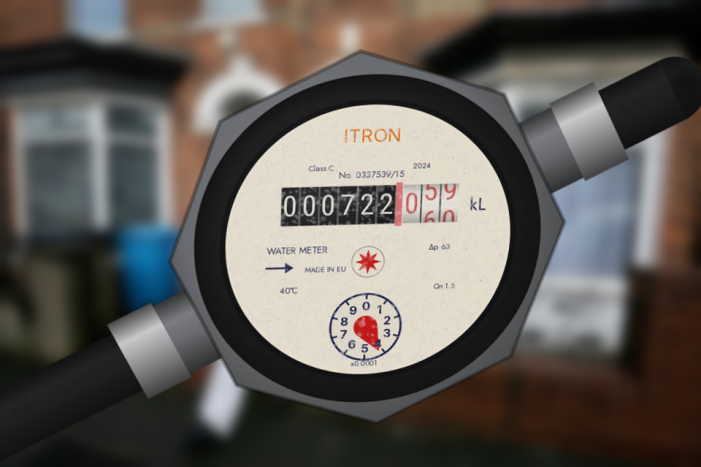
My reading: 722.0594 kL
